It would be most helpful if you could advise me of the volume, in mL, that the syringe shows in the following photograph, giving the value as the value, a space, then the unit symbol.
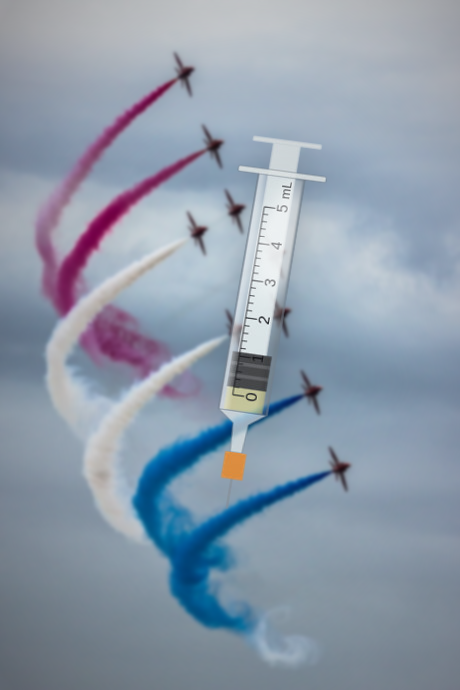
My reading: 0.2 mL
